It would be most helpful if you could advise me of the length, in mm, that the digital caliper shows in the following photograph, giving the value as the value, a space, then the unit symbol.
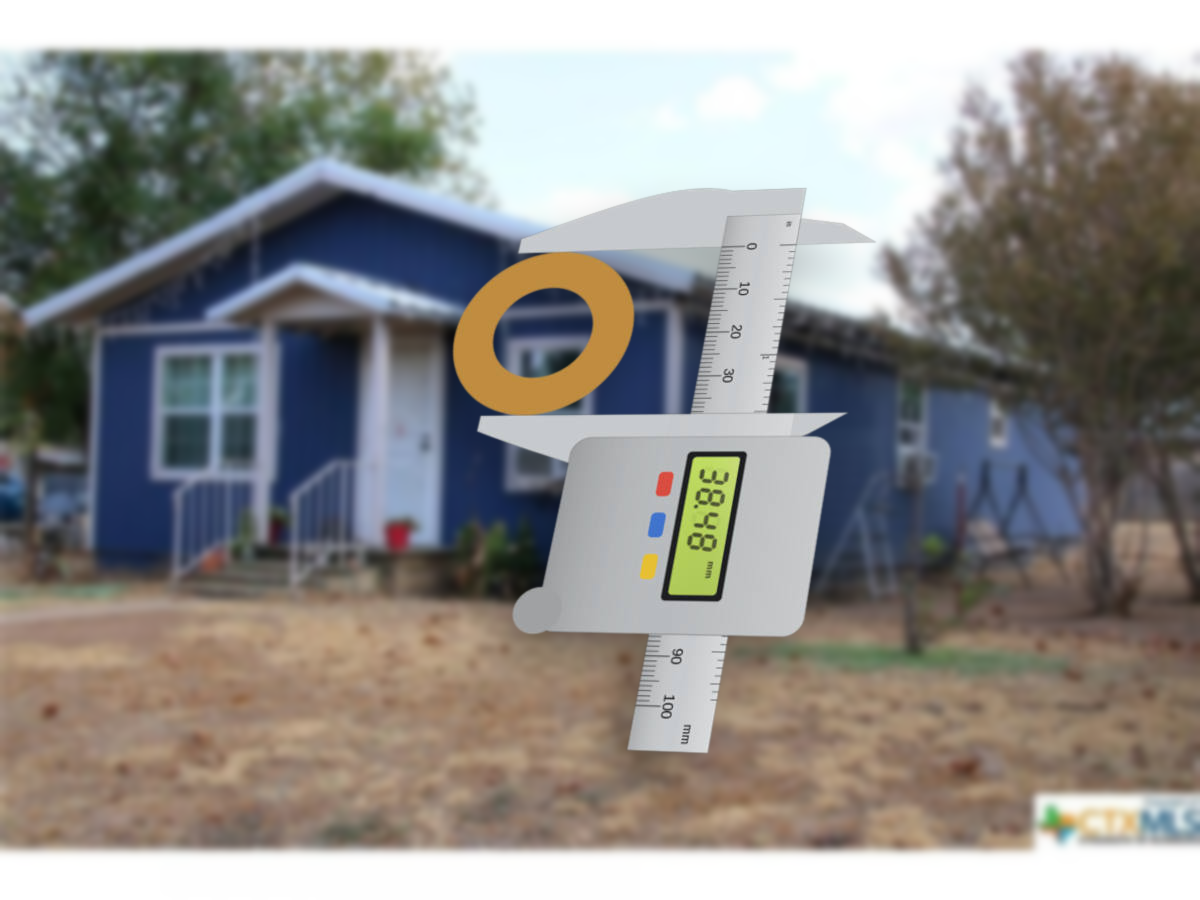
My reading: 38.48 mm
